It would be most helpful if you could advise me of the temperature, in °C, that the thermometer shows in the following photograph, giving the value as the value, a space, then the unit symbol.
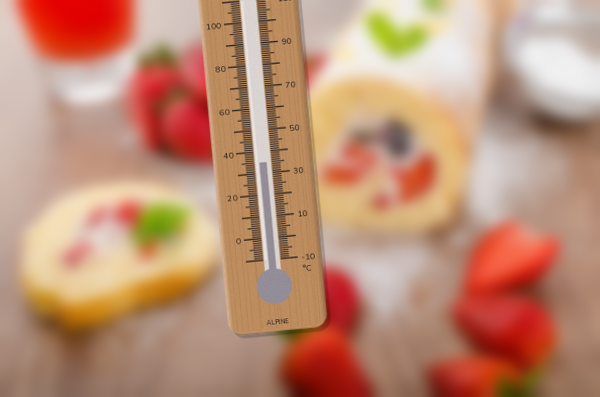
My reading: 35 °C
